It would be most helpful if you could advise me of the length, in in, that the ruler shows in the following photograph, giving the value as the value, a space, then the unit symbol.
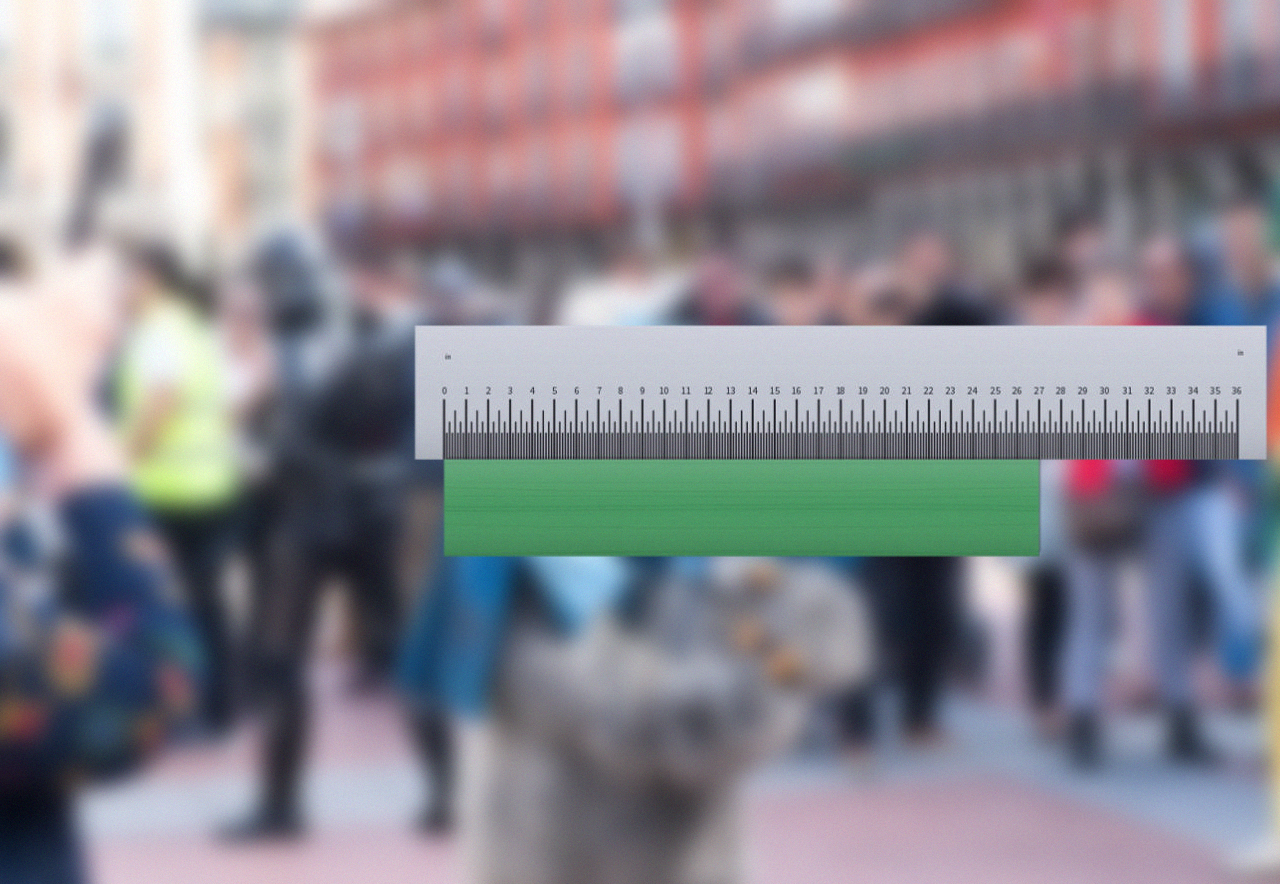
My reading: 27 in
